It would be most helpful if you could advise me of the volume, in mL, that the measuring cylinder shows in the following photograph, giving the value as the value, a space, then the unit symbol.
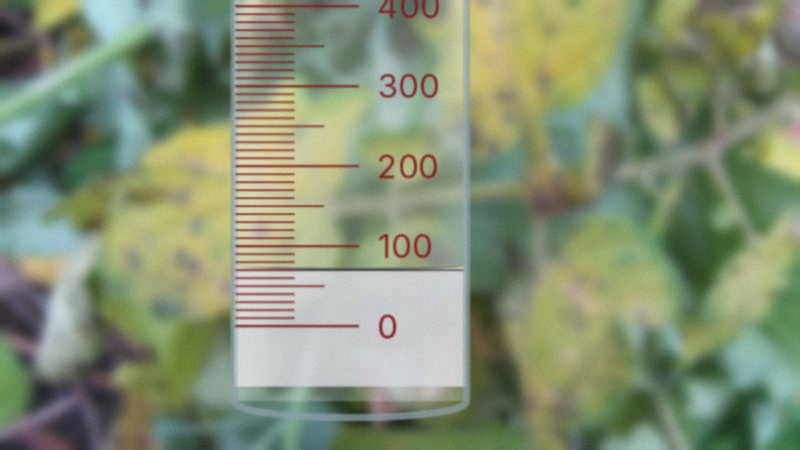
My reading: 70 mL
